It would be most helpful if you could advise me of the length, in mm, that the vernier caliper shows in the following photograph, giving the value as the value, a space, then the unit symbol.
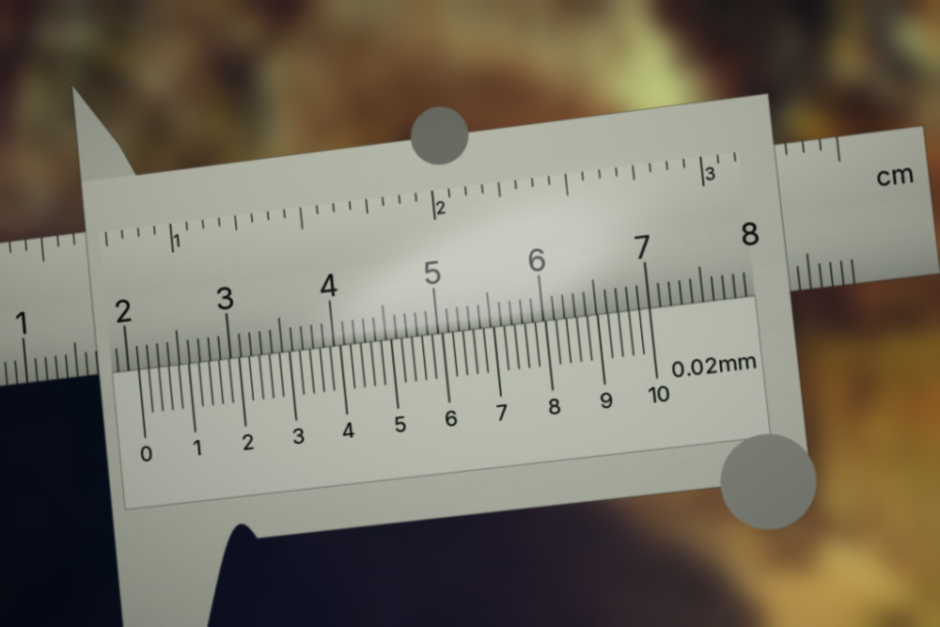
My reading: 21.0 mm
